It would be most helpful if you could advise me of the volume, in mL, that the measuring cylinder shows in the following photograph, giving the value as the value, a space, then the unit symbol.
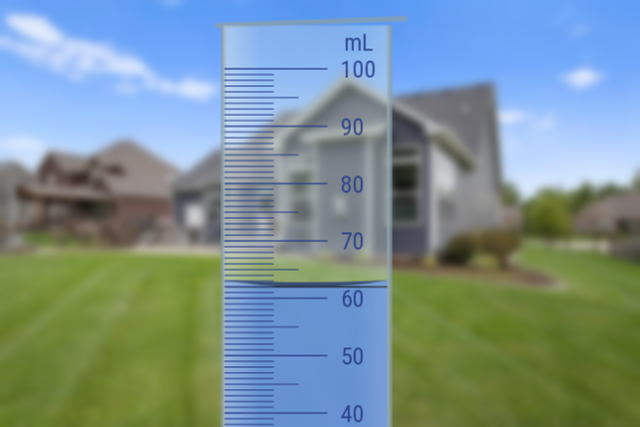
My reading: 62 mL
